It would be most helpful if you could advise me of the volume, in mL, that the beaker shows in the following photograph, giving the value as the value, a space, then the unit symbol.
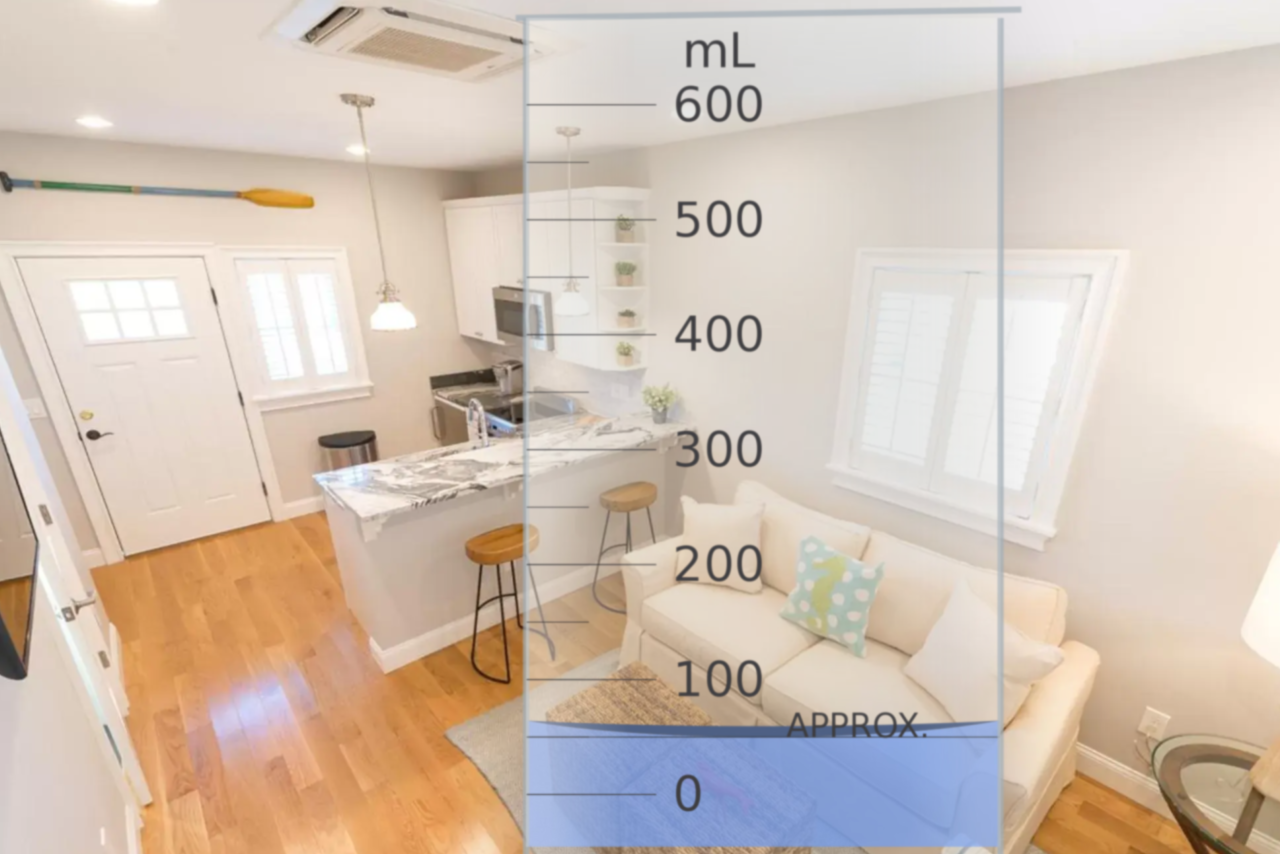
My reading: 50 mL
